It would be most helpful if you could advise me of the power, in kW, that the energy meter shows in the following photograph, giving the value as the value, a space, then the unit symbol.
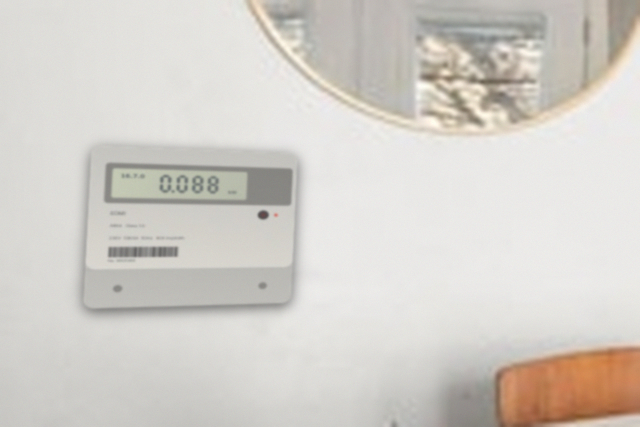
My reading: 0.088 kW
